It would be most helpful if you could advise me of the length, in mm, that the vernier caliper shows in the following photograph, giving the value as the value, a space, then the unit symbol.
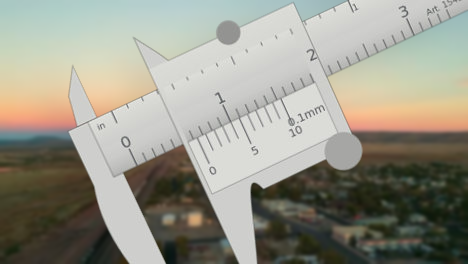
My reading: 6.4 mm
